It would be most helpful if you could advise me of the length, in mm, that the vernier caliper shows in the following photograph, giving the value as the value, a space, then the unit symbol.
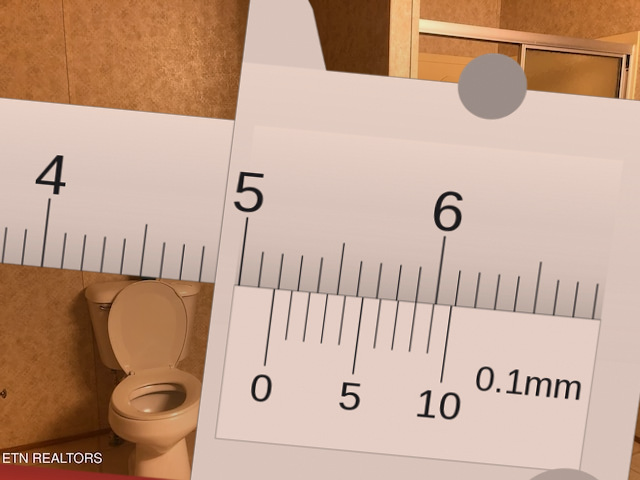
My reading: 51.8 mm
